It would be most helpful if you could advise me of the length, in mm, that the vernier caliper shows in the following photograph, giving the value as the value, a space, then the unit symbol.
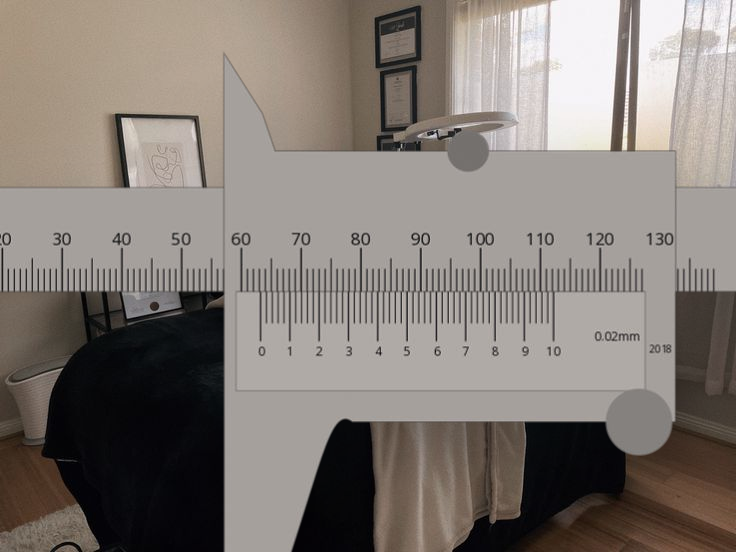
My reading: 63.2 mm
